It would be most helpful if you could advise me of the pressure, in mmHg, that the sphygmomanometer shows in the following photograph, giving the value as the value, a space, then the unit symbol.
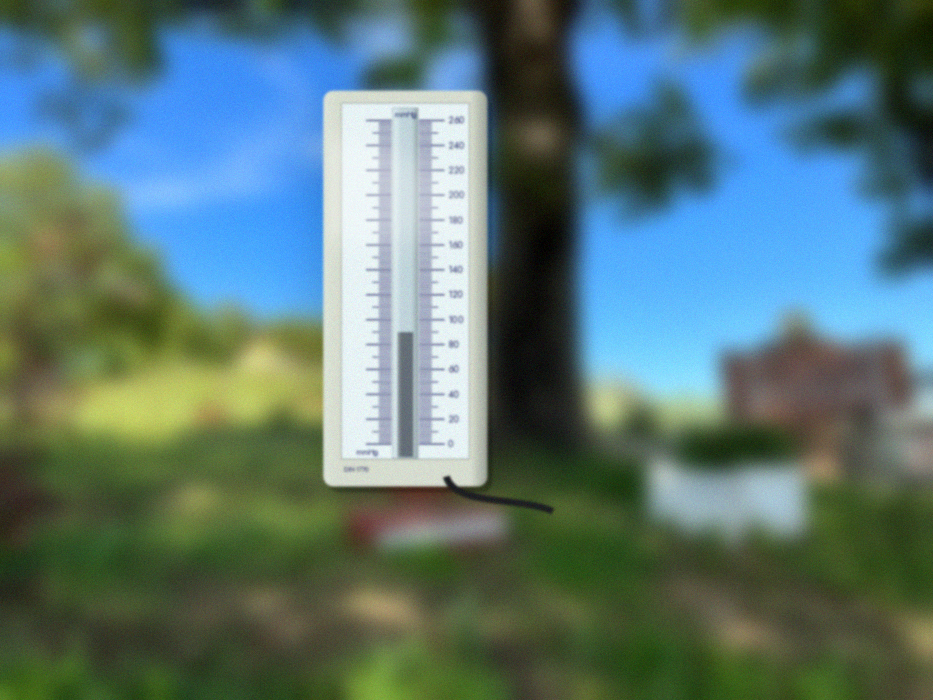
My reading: 90 mmHg
